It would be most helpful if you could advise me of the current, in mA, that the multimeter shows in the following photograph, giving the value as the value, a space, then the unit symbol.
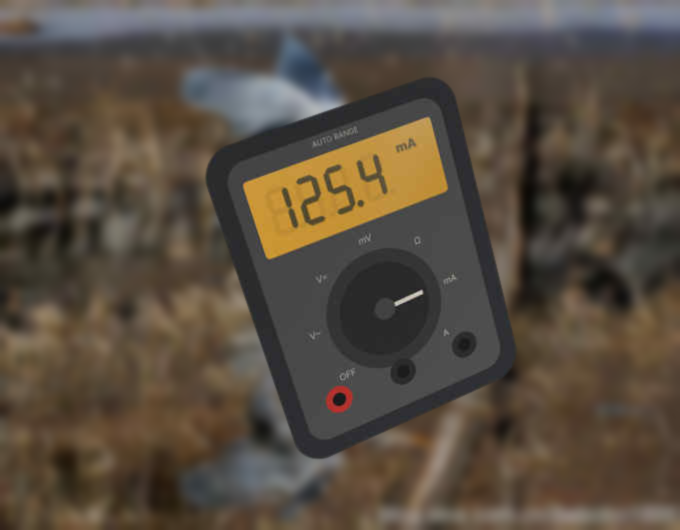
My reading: 125.4 mA
